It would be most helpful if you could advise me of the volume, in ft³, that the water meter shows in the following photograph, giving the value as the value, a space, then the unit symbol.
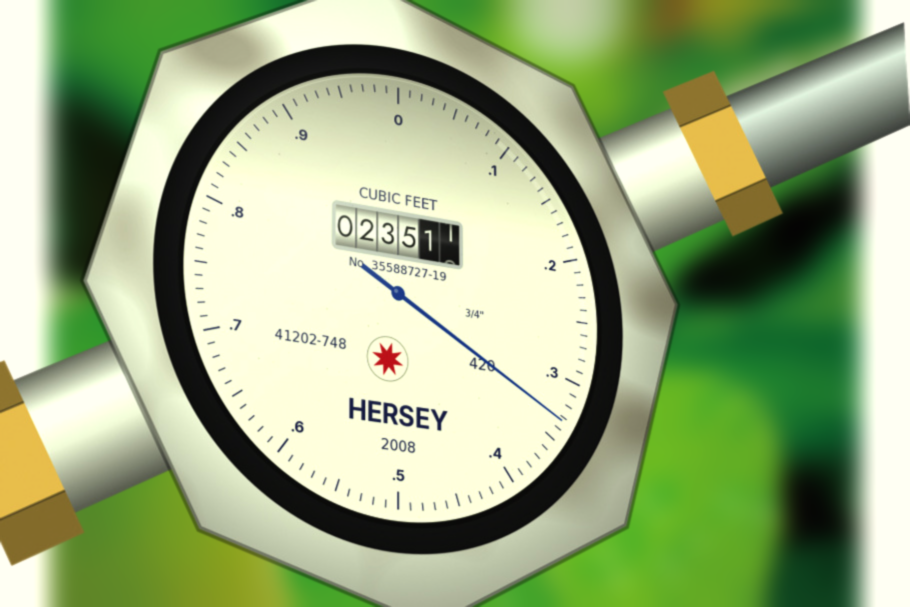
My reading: 23511.33 ft³
